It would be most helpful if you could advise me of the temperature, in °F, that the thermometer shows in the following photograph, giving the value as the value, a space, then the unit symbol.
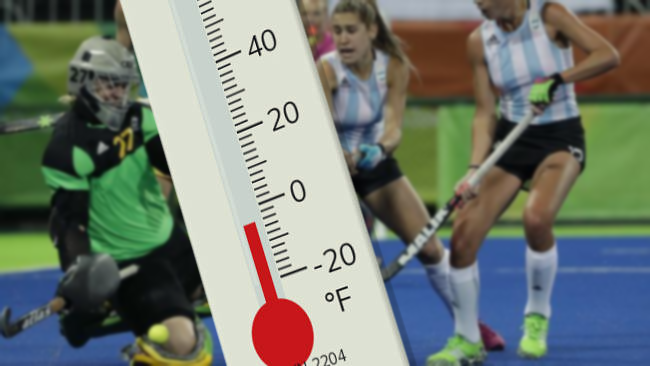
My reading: -4 °F
